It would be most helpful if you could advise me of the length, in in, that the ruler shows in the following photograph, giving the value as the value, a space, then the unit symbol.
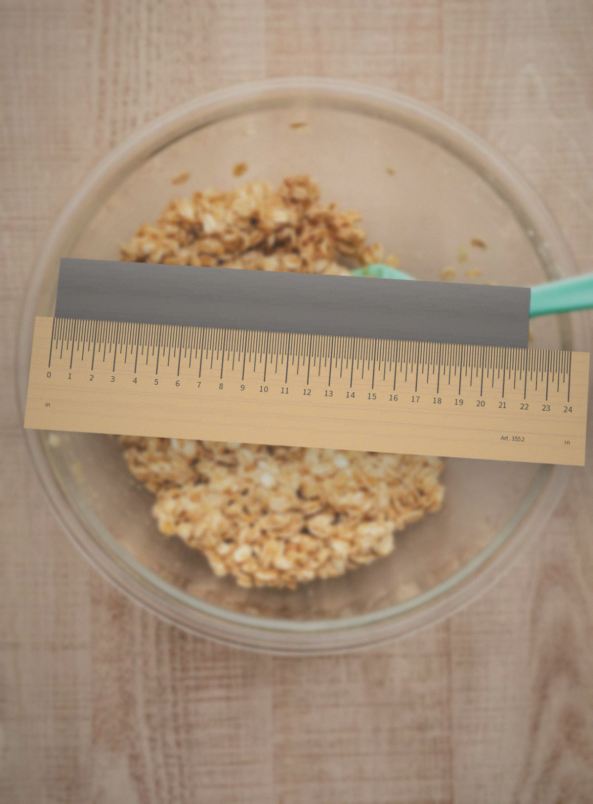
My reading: 22 in
